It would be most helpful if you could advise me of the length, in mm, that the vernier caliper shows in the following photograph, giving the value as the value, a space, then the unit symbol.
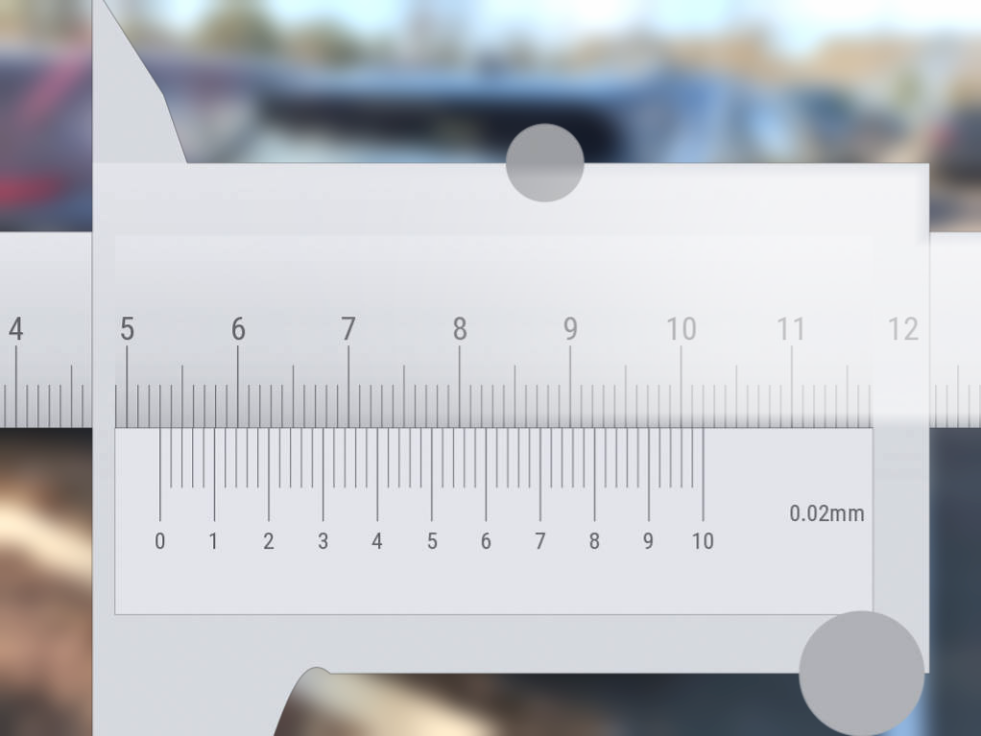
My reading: 53.0 mm
